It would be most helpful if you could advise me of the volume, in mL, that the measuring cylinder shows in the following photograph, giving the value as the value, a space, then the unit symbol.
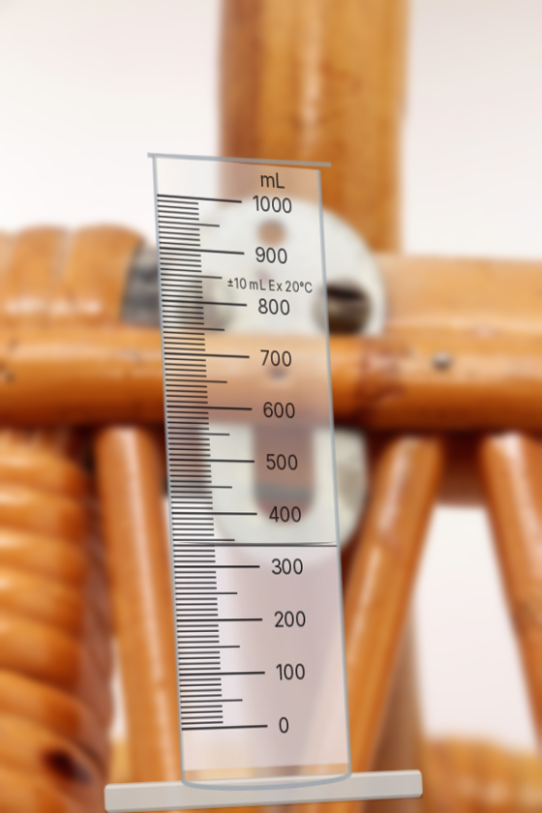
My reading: 340 mL
